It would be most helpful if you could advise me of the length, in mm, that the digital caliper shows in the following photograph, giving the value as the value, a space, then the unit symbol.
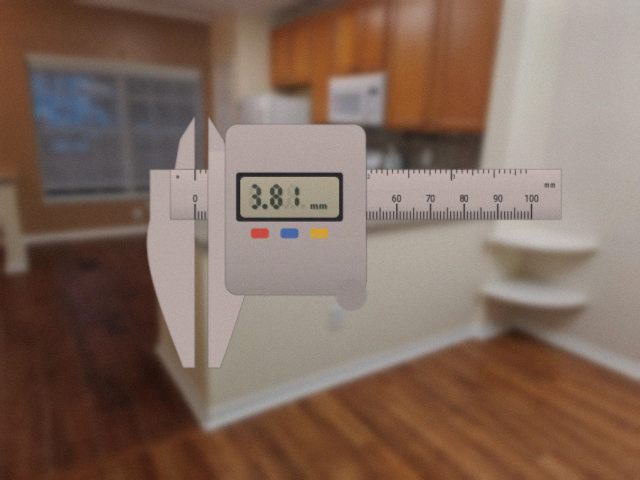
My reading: 3.81 mm
